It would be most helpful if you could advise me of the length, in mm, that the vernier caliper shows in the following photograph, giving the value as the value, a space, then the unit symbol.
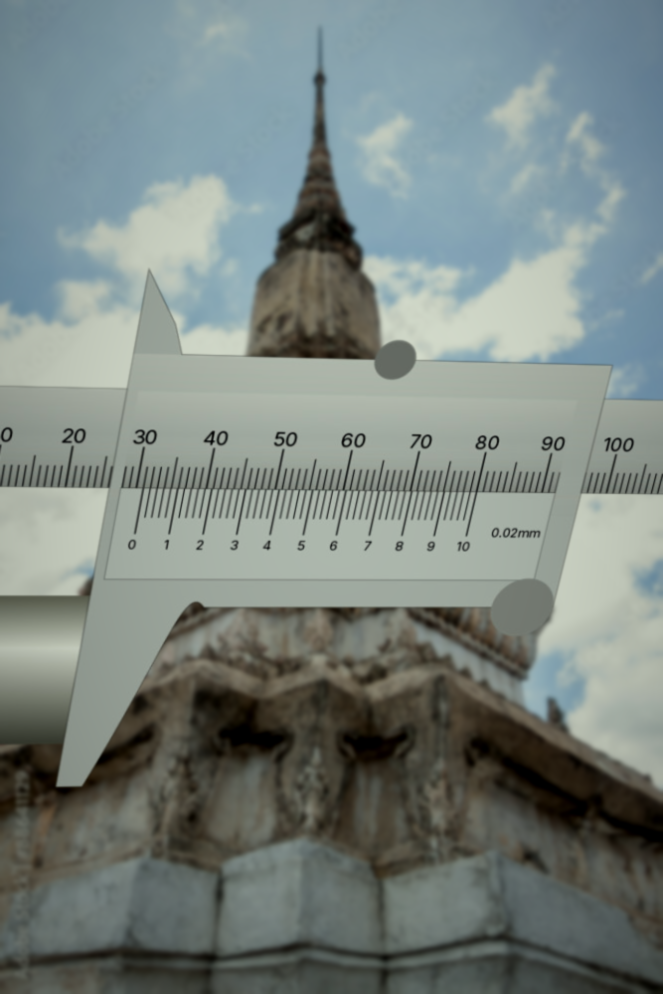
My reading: 31.0 mm
